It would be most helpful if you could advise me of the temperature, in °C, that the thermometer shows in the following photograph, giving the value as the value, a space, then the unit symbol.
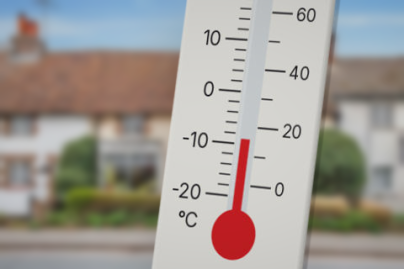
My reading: -9 °C
